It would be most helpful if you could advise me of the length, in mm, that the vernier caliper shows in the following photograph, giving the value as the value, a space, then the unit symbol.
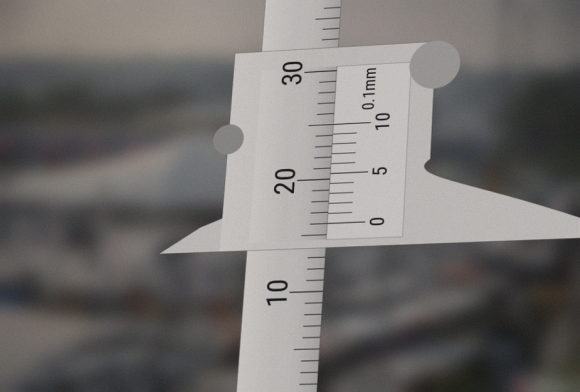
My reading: 16.0 mm
